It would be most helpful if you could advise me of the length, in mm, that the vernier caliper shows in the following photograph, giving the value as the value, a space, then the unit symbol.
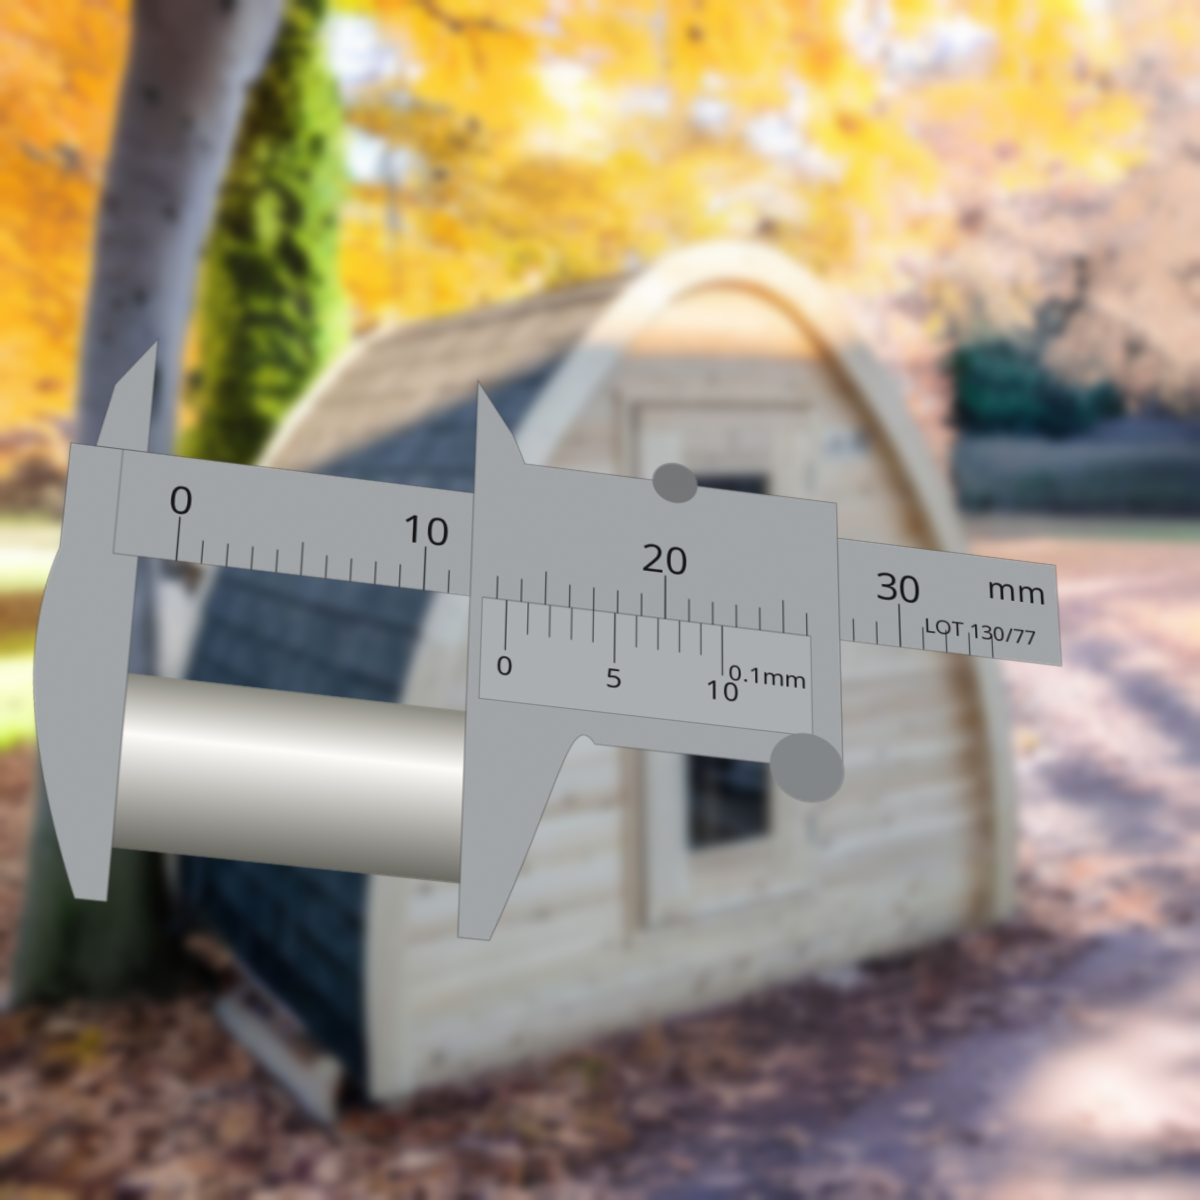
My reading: 13.4 mm
